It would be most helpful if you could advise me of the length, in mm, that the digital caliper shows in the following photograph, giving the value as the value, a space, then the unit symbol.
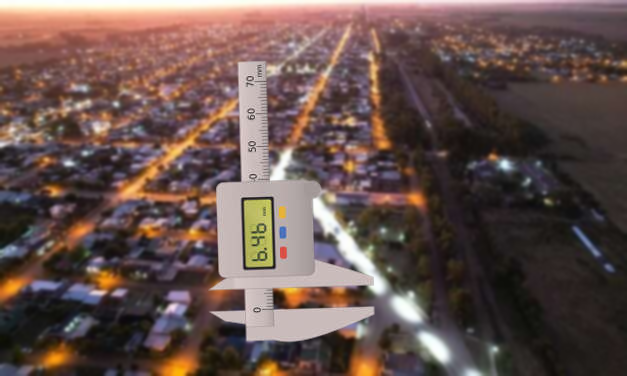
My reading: 6.46 mm
